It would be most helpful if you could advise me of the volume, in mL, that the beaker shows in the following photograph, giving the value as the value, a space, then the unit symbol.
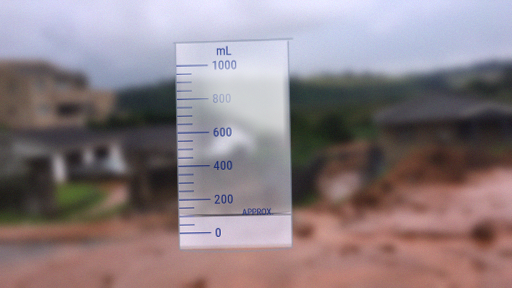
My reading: 100 mL
